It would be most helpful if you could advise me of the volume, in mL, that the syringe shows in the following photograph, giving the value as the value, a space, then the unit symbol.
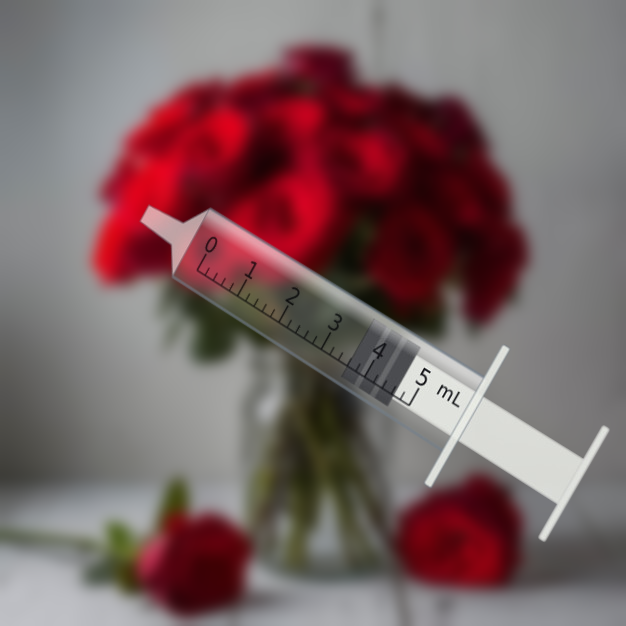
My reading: 3.6 mL
